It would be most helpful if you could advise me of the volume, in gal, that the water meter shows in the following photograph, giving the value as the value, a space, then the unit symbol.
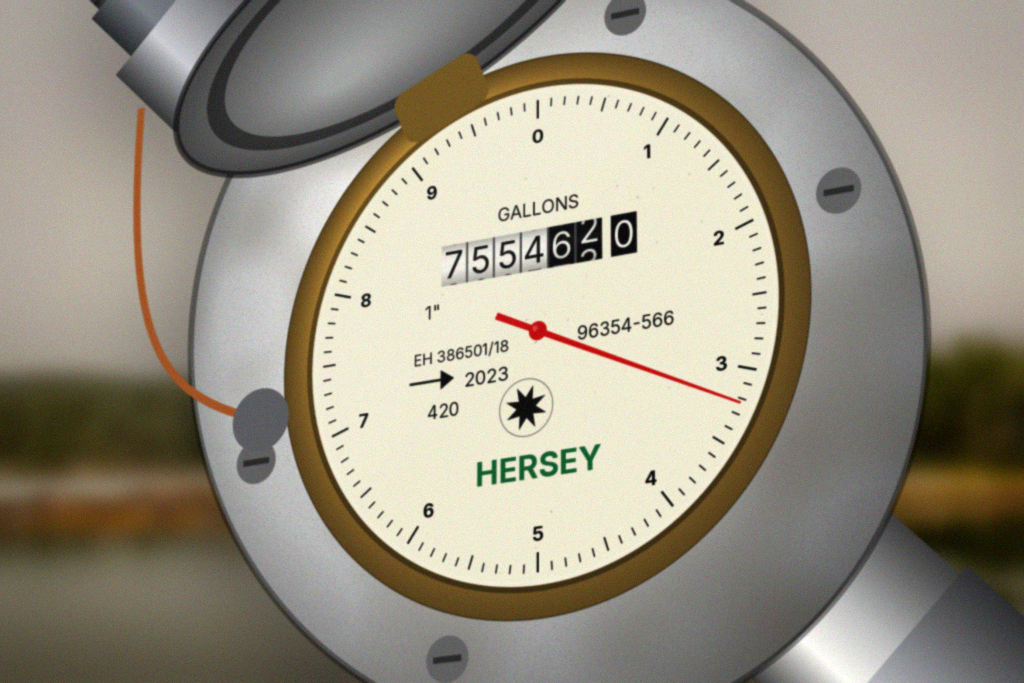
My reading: 7554623.2 gal
